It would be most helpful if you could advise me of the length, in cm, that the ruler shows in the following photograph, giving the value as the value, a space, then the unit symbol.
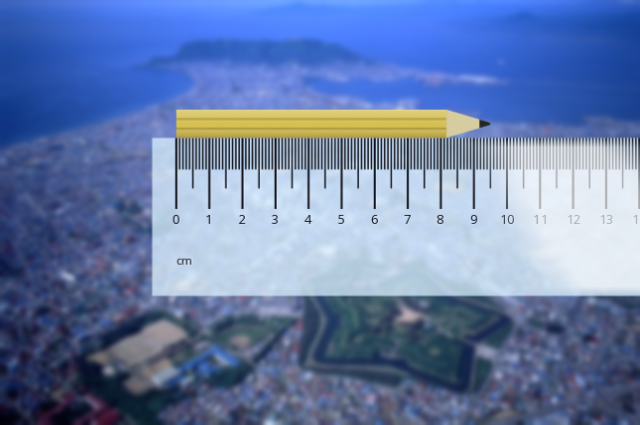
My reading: 9.5 cm
